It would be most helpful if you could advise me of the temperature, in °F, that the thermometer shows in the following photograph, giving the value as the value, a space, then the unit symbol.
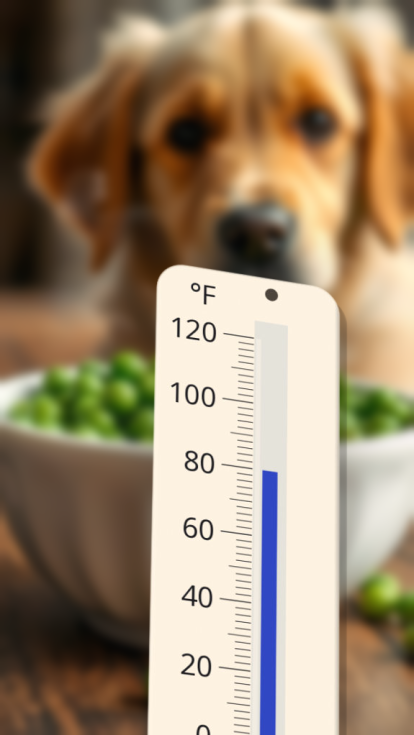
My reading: 80 °F
